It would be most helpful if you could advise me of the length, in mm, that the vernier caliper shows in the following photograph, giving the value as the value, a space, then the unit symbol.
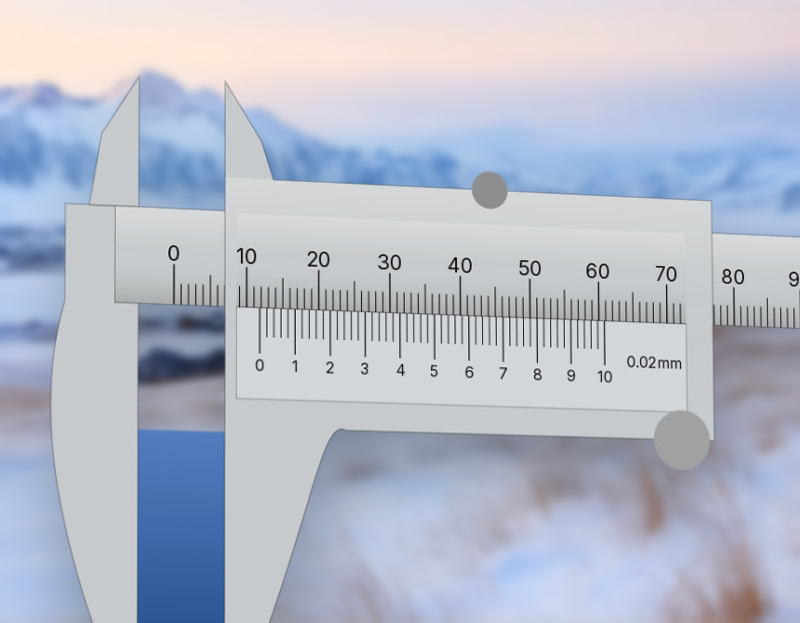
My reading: 11.8 mm
